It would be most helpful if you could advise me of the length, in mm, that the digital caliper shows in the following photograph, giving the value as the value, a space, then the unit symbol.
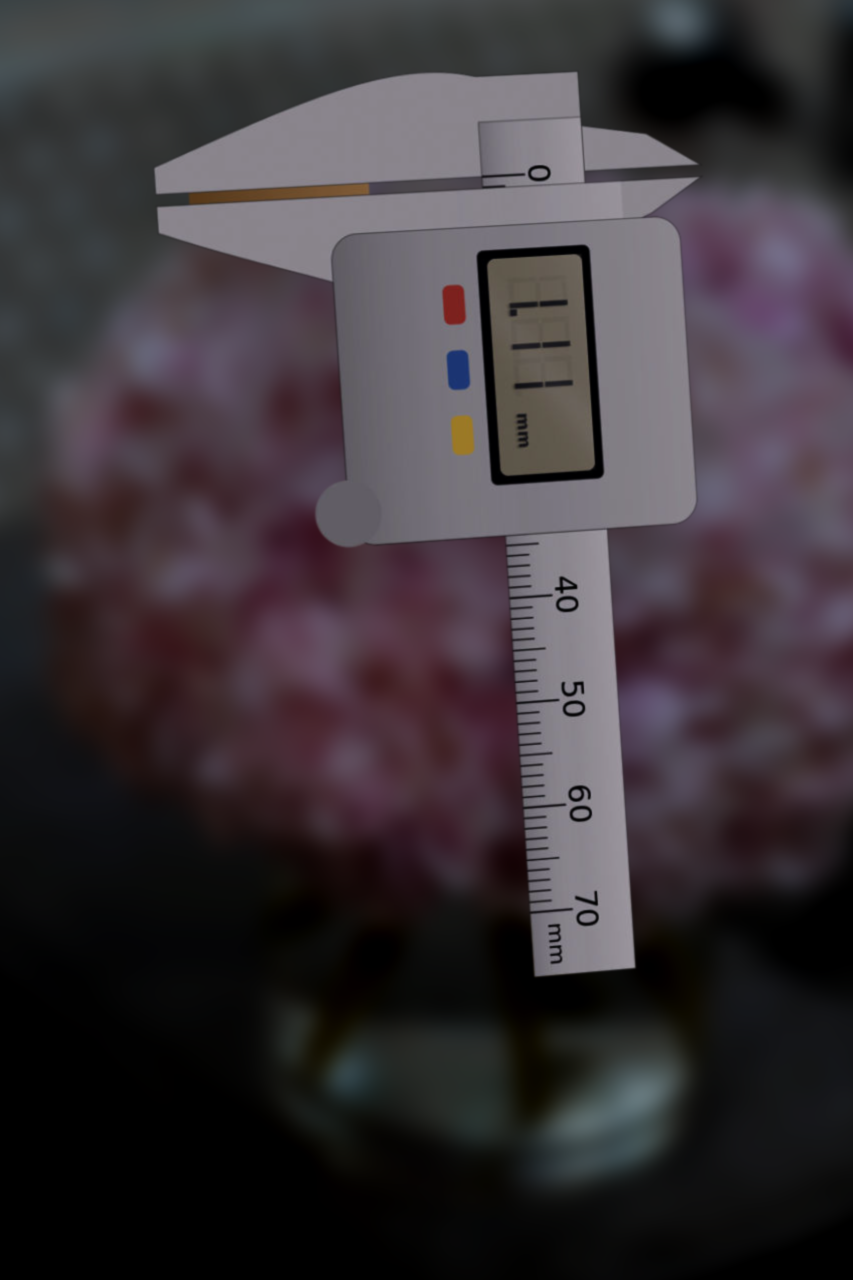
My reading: 1.11 mm
